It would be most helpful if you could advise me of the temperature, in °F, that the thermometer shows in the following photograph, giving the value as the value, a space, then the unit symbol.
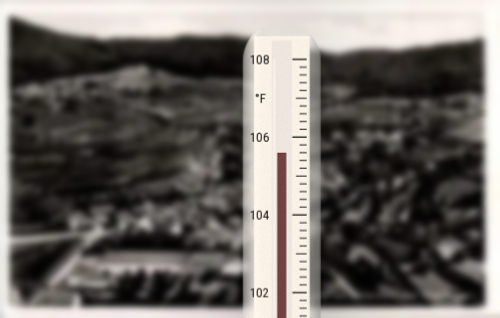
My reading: 105.6 °F
